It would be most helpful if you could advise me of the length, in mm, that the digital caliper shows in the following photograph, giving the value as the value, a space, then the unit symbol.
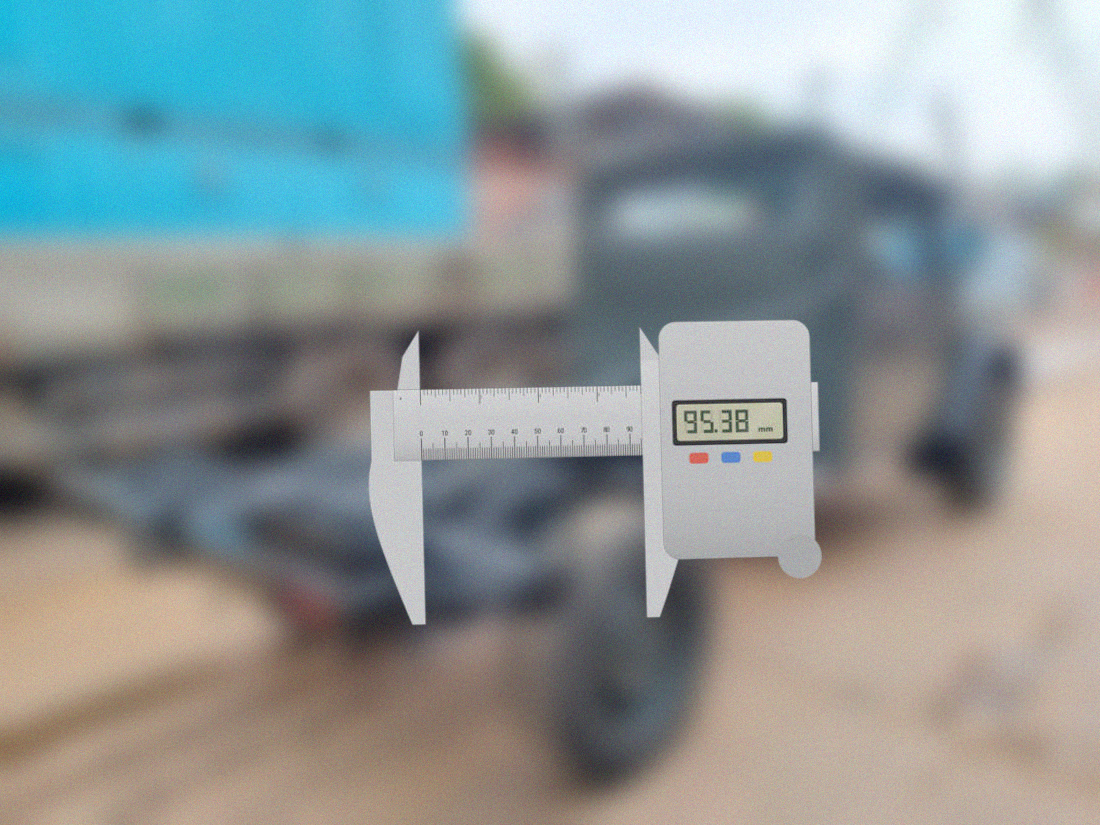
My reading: 95.38 mm
